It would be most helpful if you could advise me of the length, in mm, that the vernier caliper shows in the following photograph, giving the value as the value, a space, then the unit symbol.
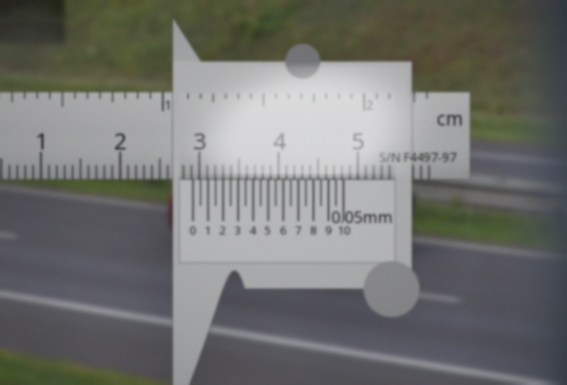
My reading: 29.2 mm
